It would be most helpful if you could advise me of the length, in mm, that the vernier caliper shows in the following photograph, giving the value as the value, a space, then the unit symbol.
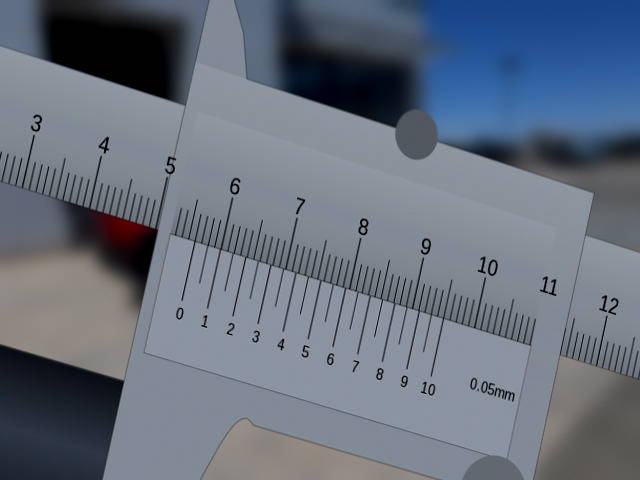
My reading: 56.0 mm
